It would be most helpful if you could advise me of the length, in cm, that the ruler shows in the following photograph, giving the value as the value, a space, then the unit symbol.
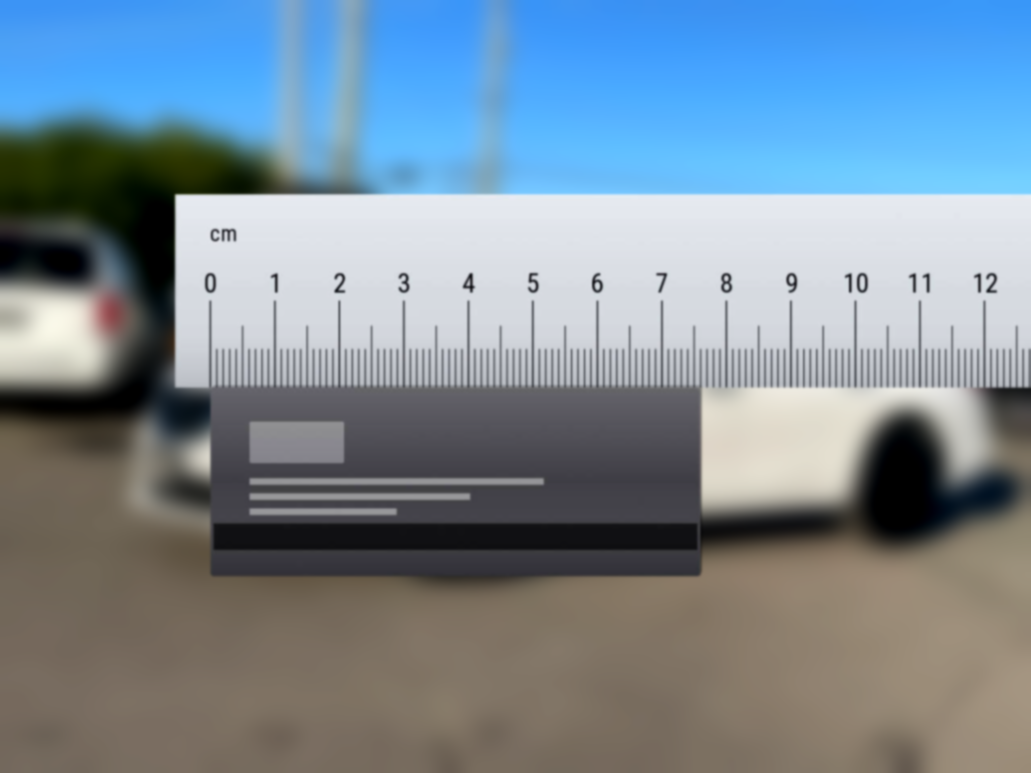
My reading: 7.6 cm
